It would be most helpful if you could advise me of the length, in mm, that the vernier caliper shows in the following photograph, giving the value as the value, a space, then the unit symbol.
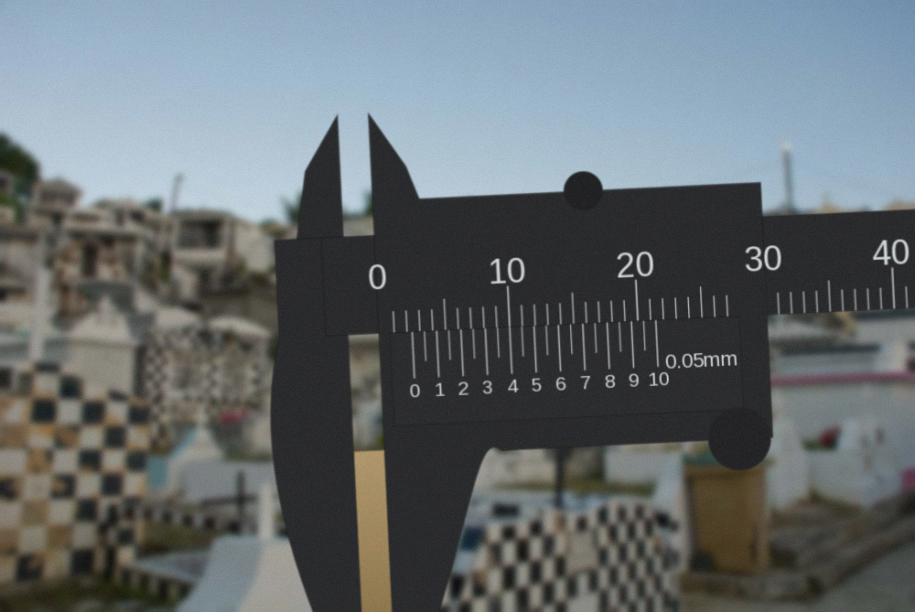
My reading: 2.4 mm
